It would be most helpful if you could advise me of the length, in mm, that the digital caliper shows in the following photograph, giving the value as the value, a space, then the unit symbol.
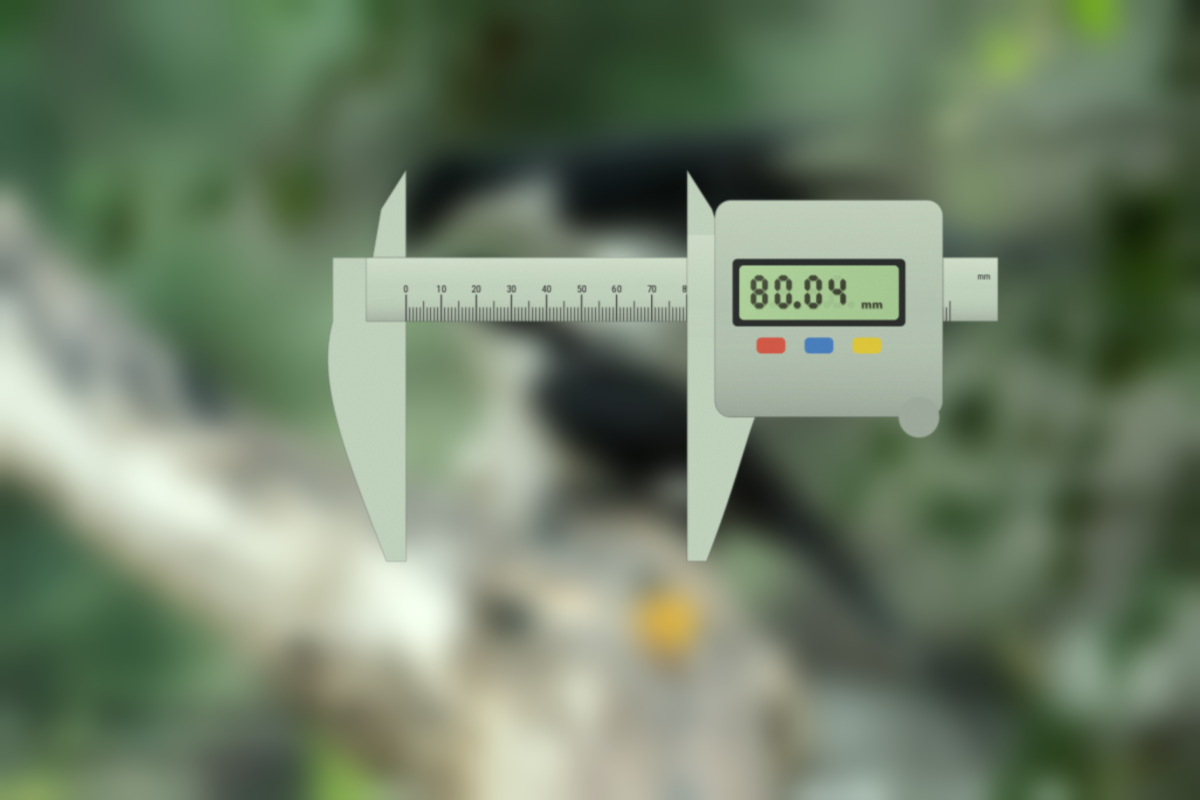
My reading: 80.04 mm
